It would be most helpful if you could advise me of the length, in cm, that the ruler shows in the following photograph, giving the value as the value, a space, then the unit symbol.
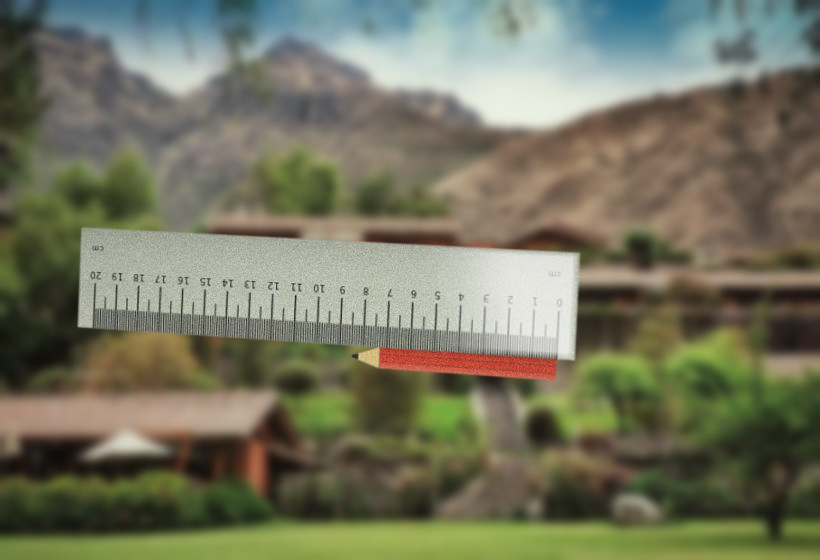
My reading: 8.5 cm
